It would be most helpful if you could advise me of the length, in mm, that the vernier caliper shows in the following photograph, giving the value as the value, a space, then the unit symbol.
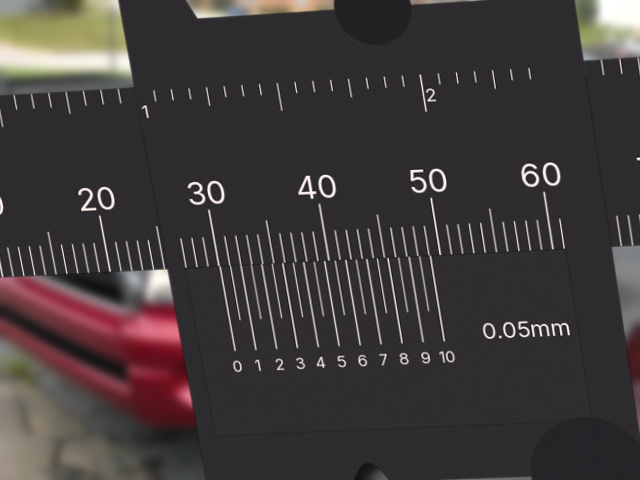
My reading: 30.1 mm
